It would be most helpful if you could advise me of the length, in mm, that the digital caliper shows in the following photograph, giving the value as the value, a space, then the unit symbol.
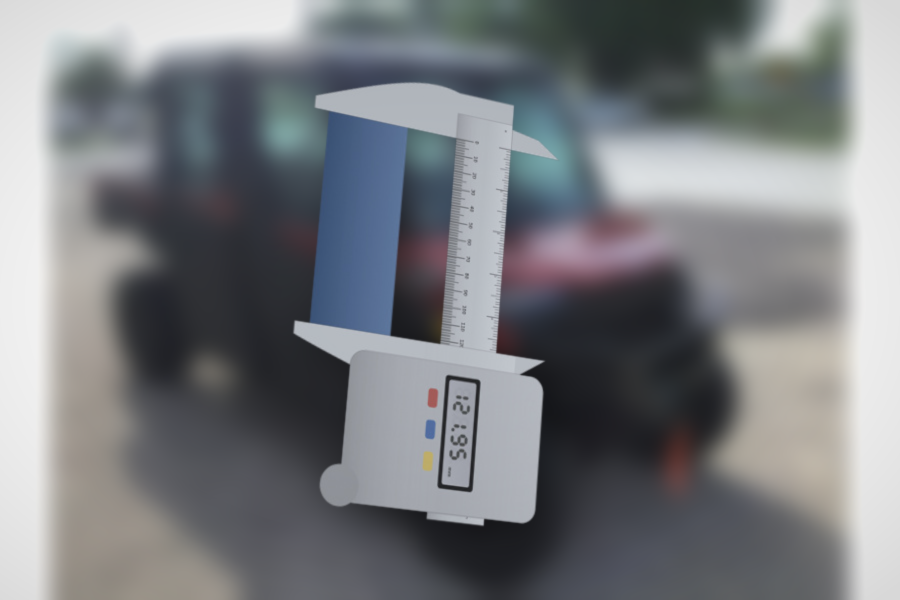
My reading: 121.95 mm
